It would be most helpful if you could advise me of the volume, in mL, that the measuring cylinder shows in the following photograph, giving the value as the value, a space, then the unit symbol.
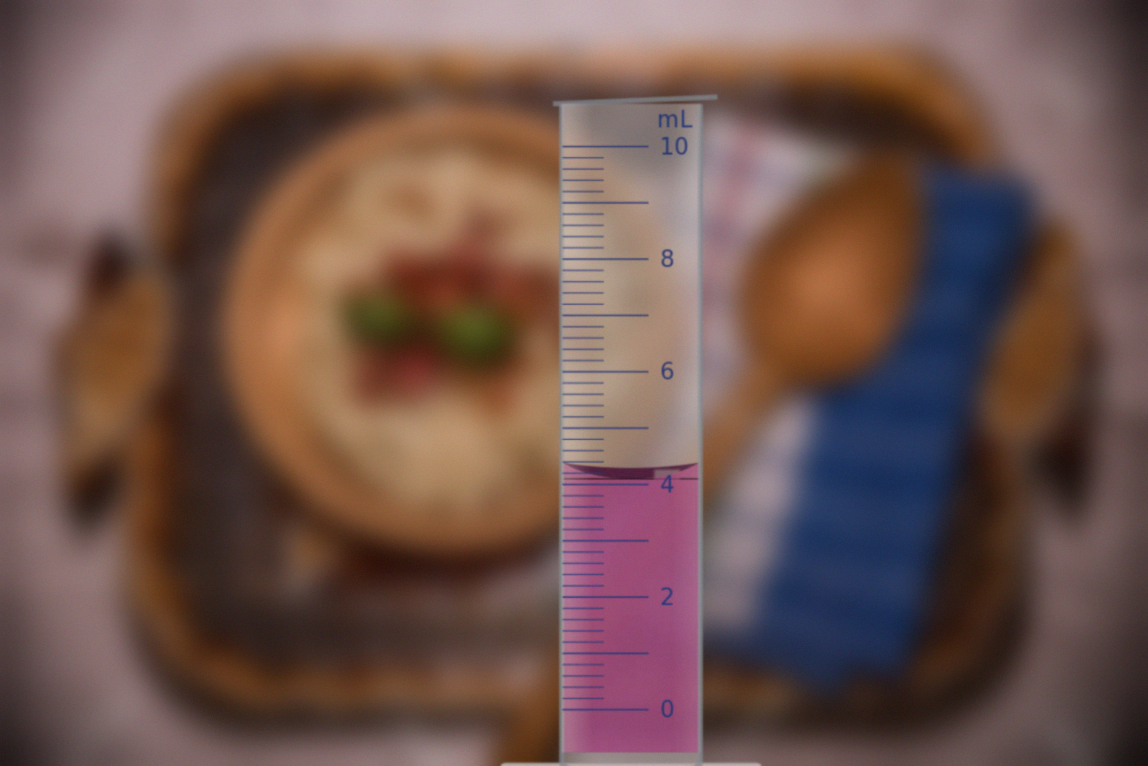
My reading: 4.1 mL
